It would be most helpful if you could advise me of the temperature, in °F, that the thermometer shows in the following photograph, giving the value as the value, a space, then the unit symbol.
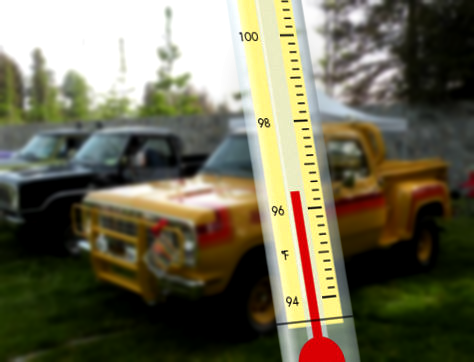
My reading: 96.4 °F
